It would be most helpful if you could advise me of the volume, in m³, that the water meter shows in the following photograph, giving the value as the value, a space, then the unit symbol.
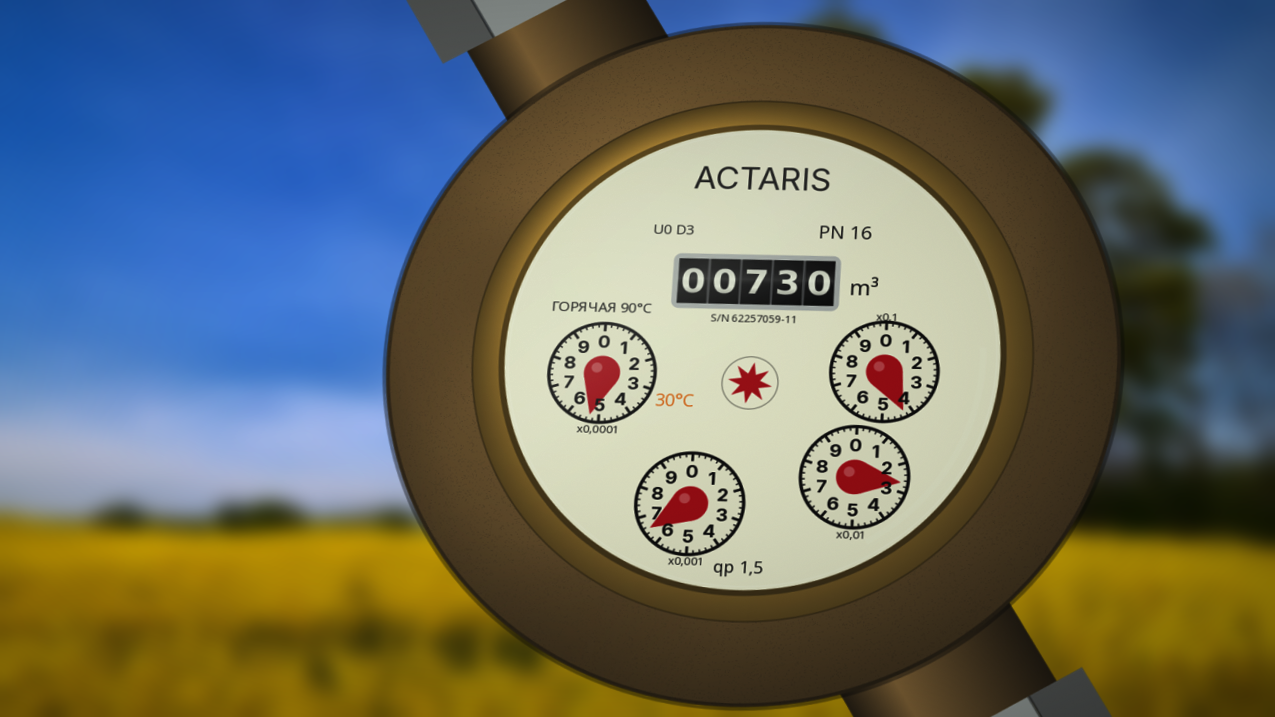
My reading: 730.4265 m³
